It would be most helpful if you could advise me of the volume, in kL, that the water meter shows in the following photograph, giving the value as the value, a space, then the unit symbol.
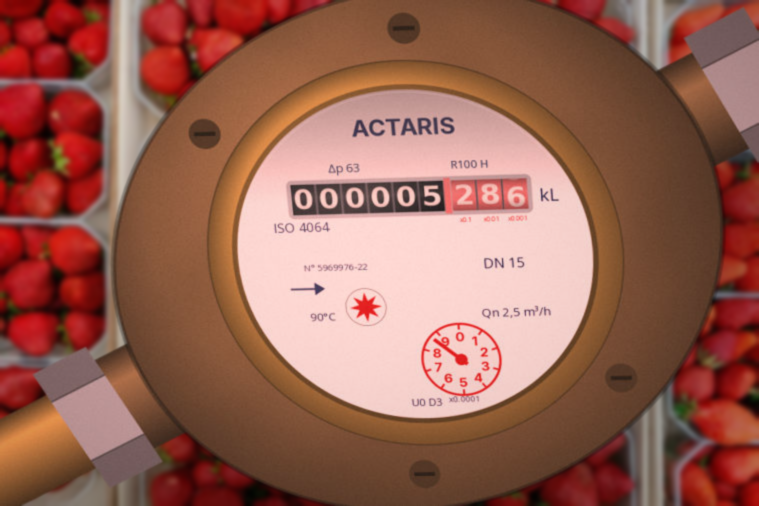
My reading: 5.2858 kL
